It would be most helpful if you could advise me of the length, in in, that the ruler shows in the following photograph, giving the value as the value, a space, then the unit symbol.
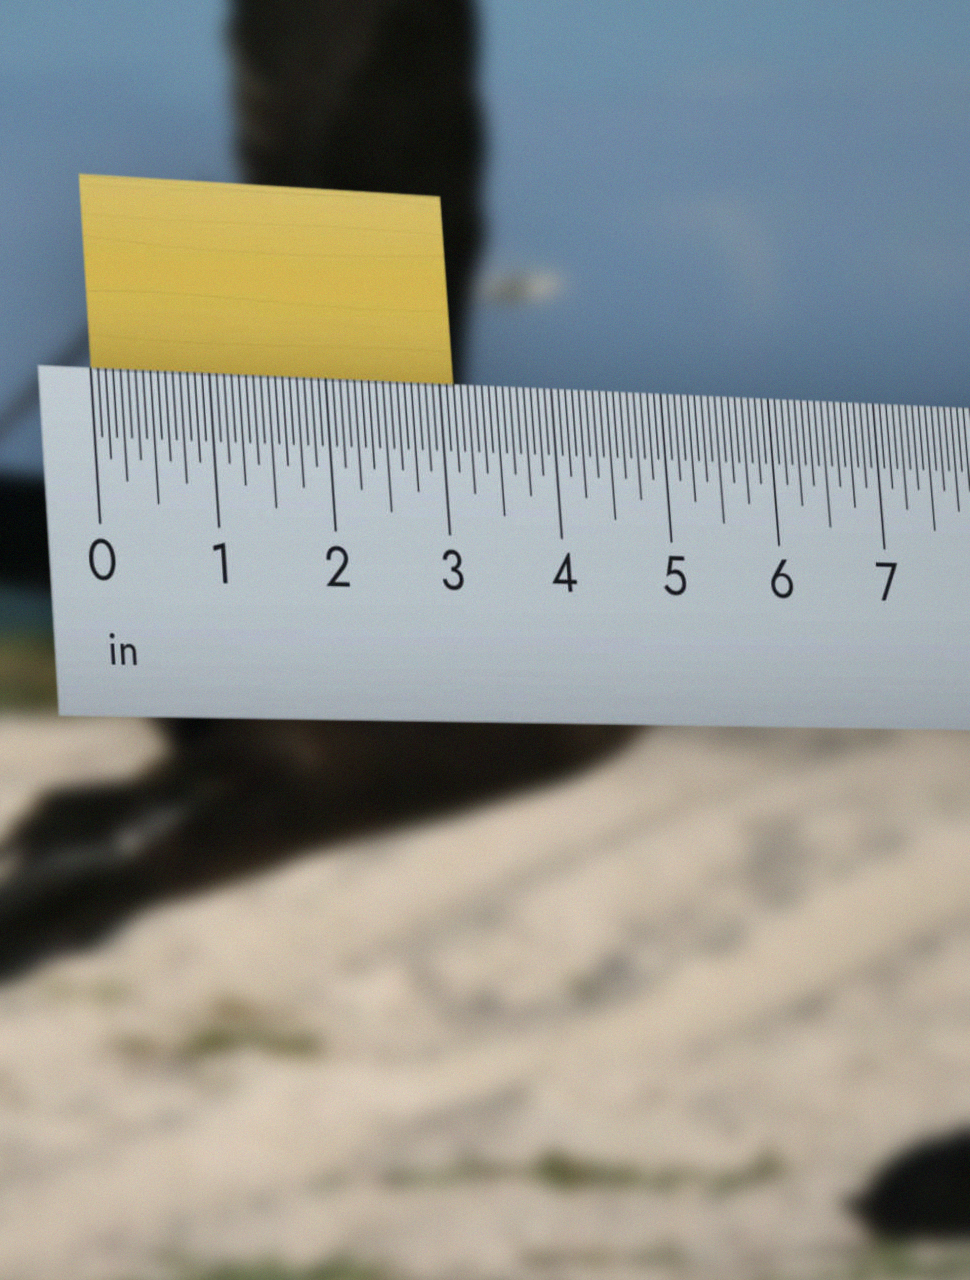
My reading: 3.125 in
